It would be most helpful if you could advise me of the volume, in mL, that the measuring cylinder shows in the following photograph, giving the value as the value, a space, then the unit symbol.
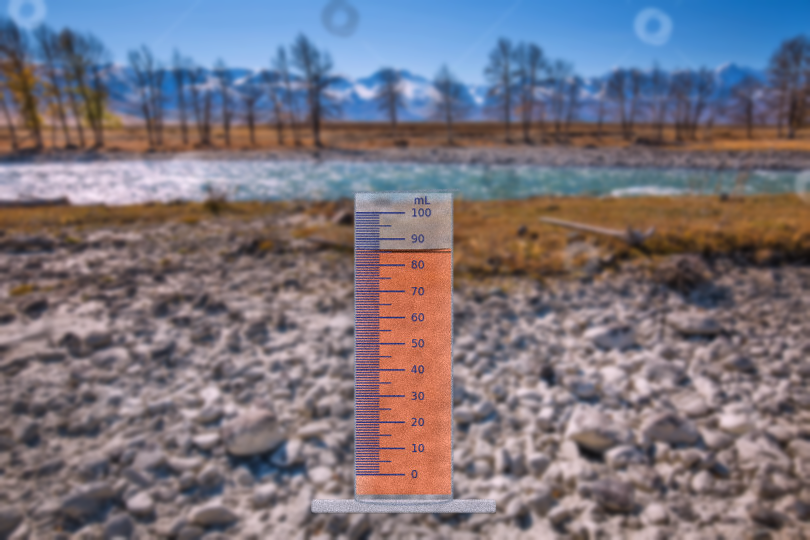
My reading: 85 mL
